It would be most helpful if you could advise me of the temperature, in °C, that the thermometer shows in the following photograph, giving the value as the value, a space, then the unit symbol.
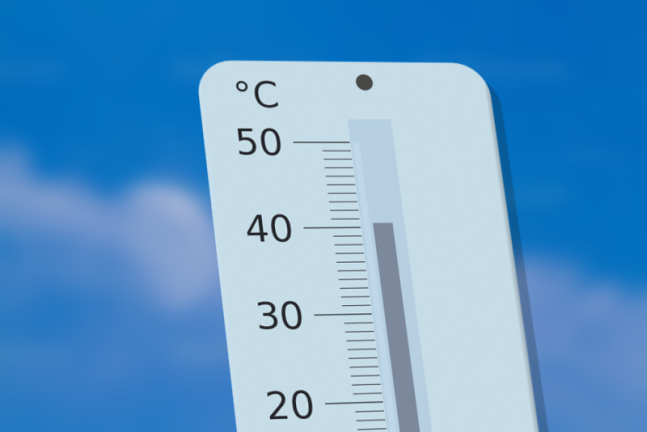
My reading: 40.5 °C
